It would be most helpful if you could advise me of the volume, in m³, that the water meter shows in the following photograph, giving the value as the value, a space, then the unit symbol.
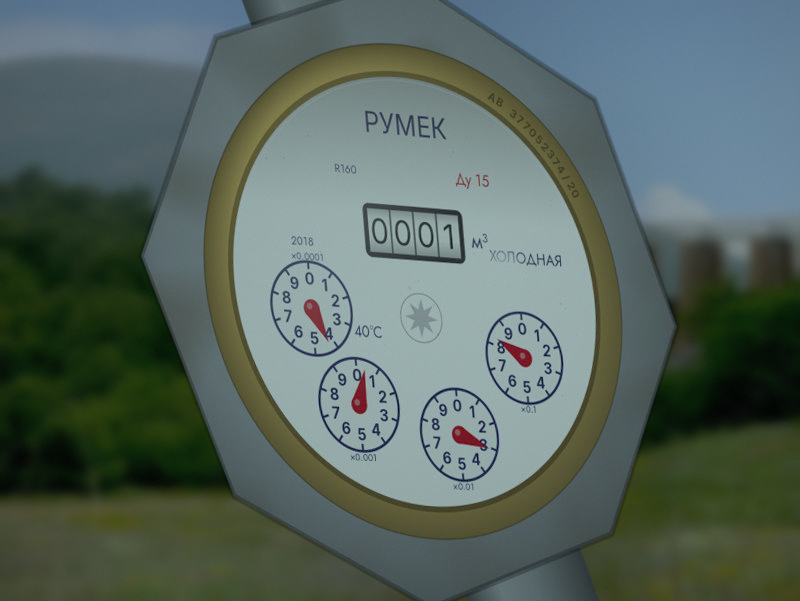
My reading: 1.8304 m³
